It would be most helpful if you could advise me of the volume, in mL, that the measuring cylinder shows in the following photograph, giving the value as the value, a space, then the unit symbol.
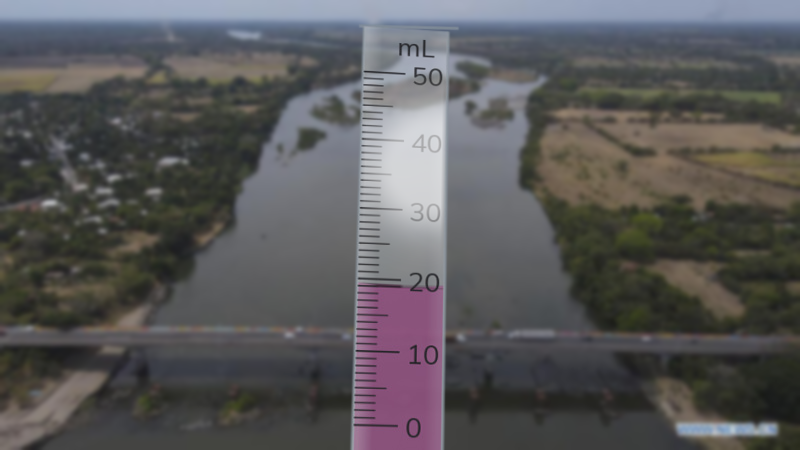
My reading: 19 mL
